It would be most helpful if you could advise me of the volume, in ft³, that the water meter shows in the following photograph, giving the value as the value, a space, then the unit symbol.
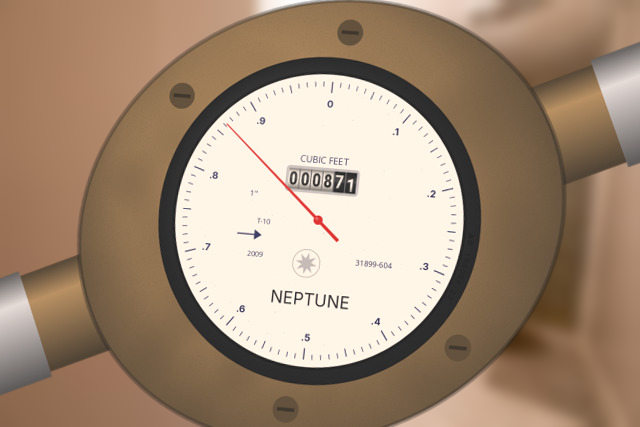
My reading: 870.86 ft³
